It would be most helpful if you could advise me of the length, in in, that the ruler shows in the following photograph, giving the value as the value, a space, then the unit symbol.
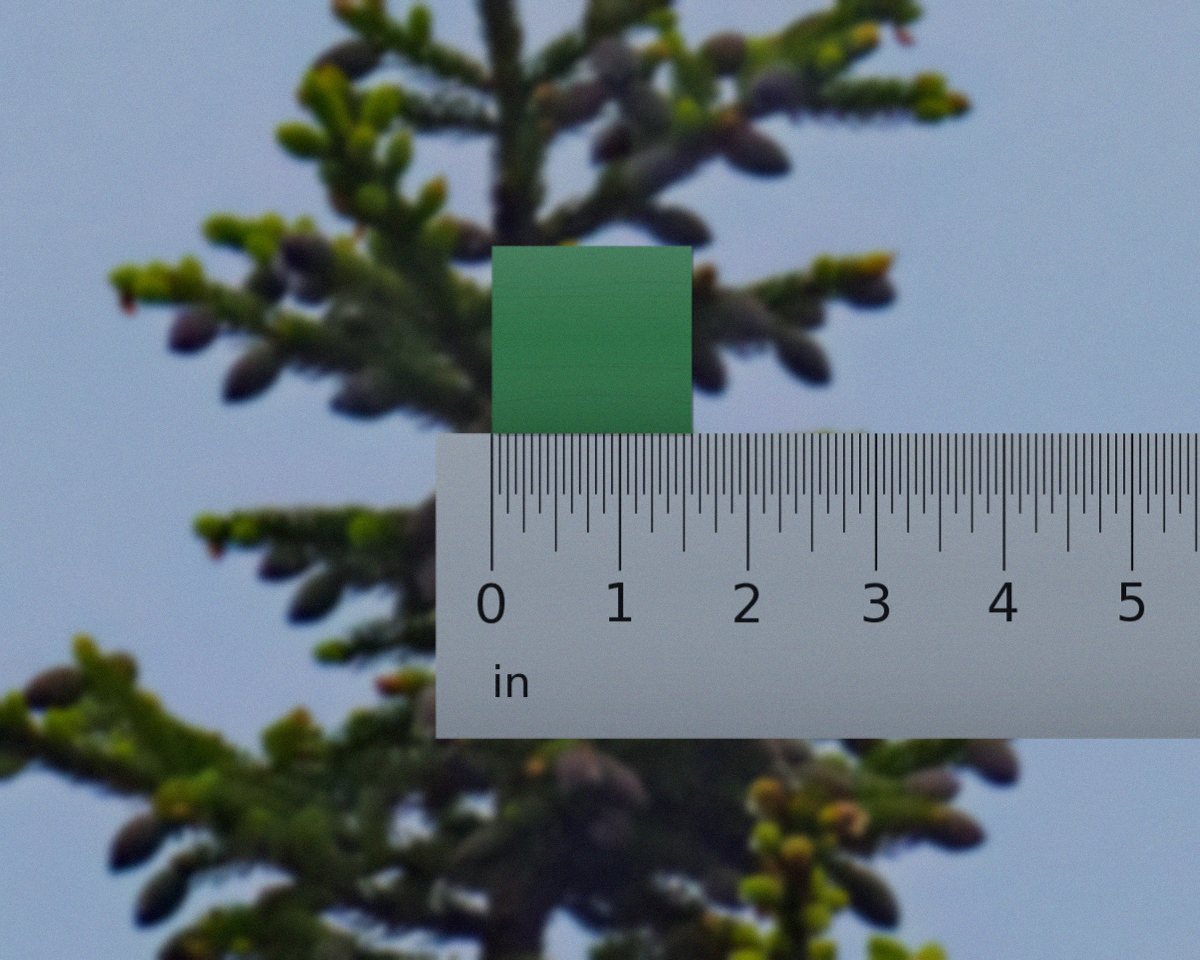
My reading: 1.5625 in
